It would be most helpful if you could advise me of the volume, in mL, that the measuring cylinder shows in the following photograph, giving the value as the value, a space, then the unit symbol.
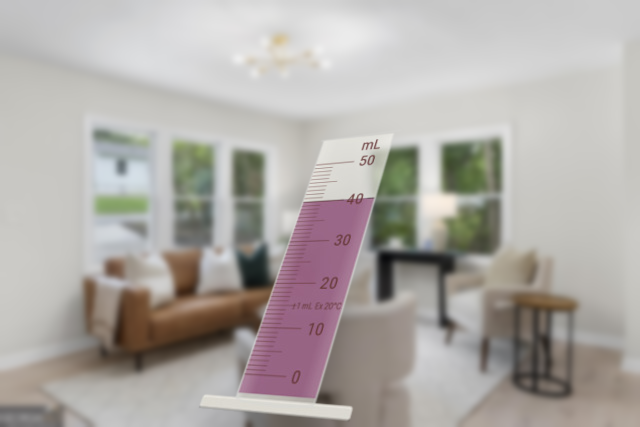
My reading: 40 mL
